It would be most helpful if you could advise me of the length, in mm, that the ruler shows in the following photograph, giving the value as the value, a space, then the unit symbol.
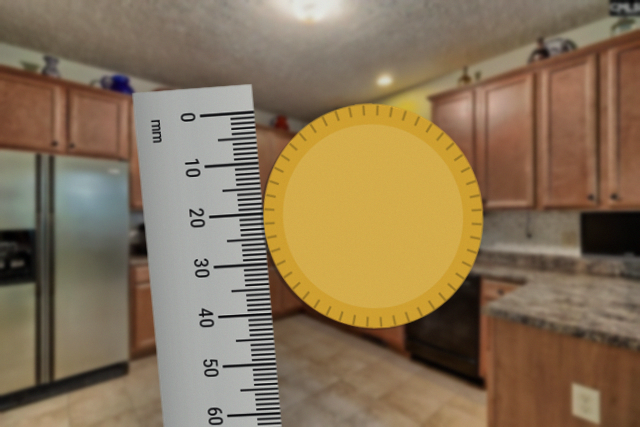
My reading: 44 mm
